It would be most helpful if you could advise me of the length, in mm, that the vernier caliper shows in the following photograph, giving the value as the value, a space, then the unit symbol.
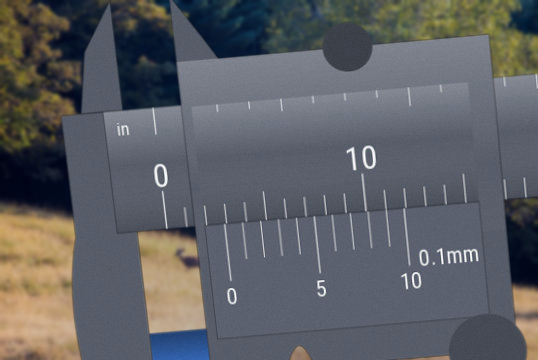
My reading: 2.9 mm
